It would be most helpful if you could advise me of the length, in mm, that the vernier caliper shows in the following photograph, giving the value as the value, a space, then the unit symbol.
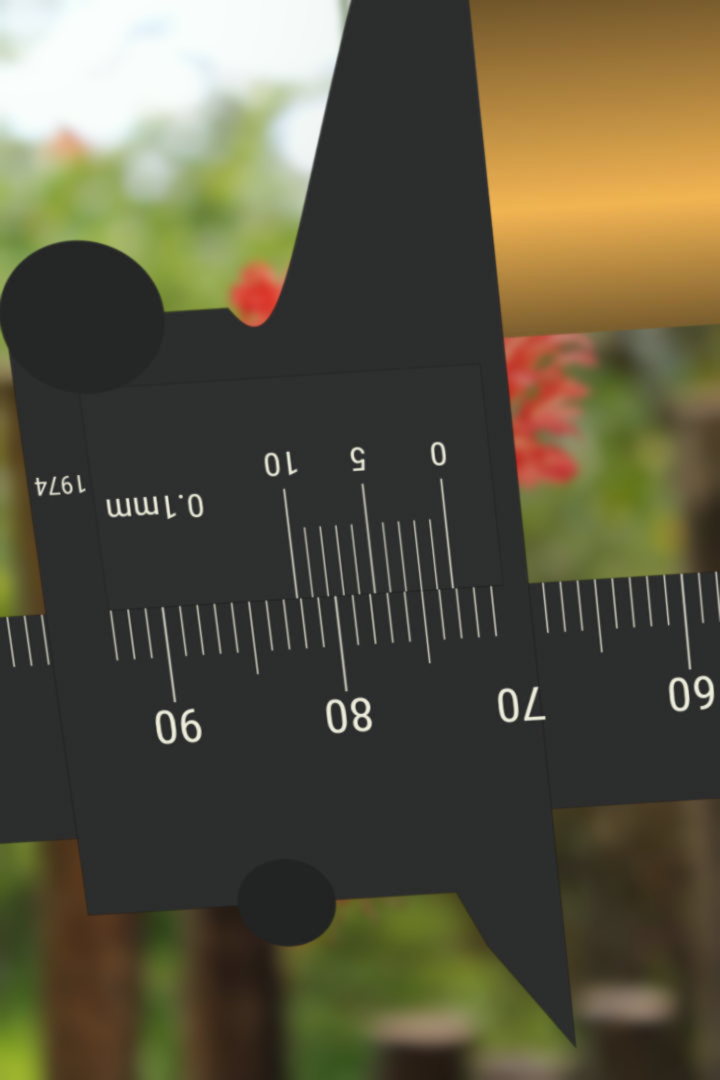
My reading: 73.2 mm
